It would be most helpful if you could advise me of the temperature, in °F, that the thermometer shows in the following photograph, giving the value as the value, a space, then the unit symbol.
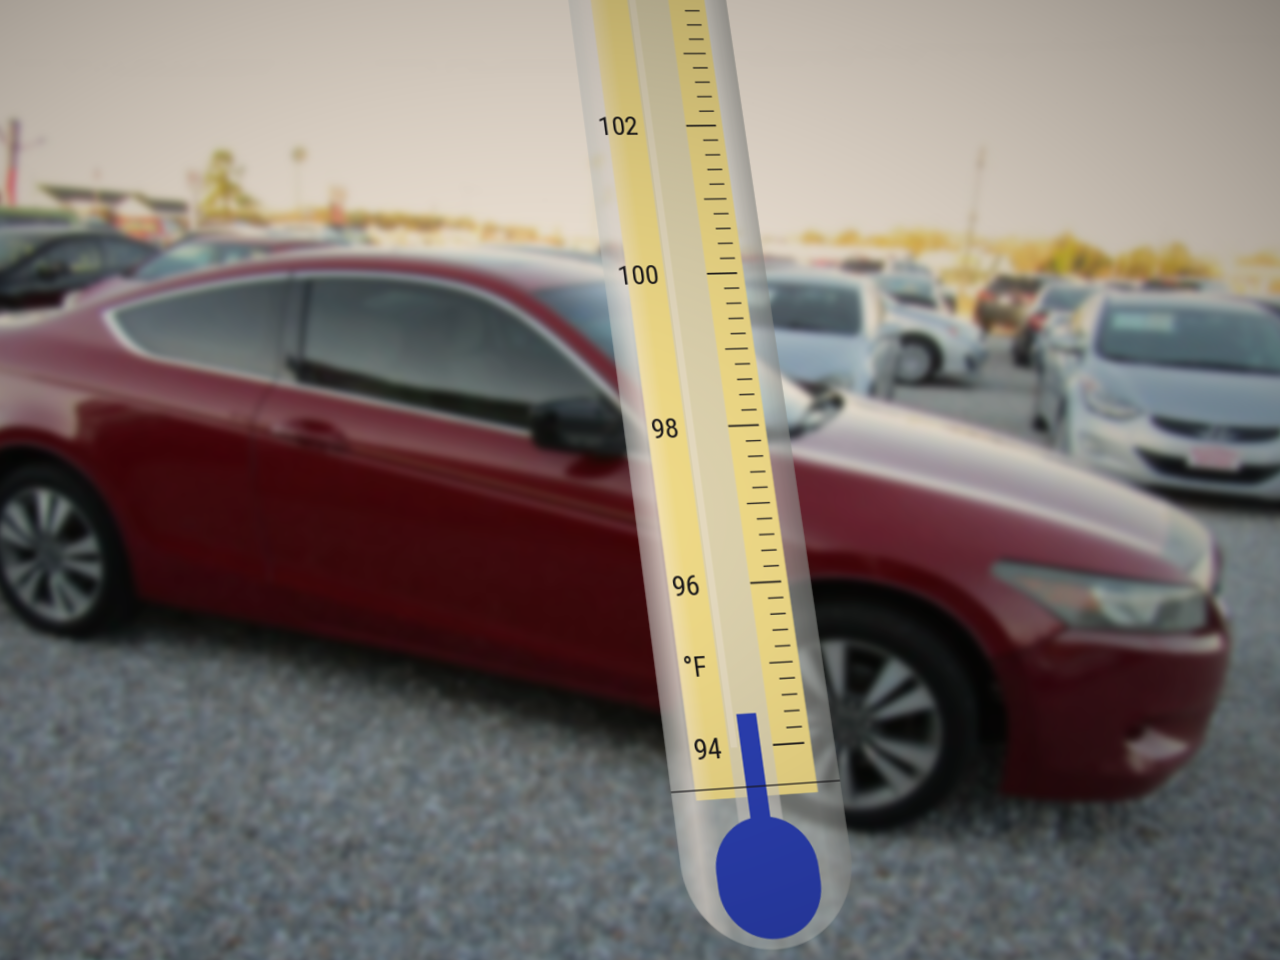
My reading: 94.4 °F
